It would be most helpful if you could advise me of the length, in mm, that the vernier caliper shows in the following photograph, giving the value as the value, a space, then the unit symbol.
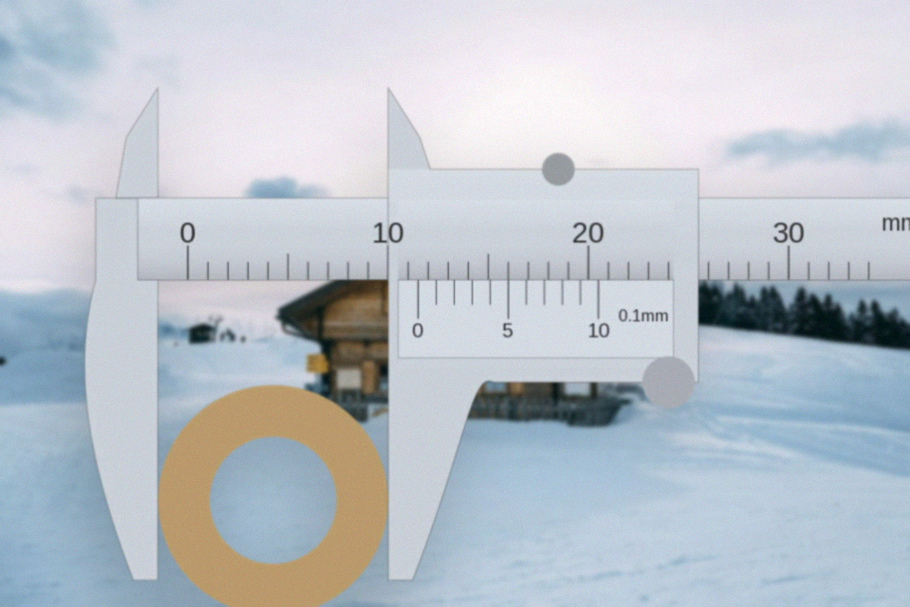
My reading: 11.5 mm
